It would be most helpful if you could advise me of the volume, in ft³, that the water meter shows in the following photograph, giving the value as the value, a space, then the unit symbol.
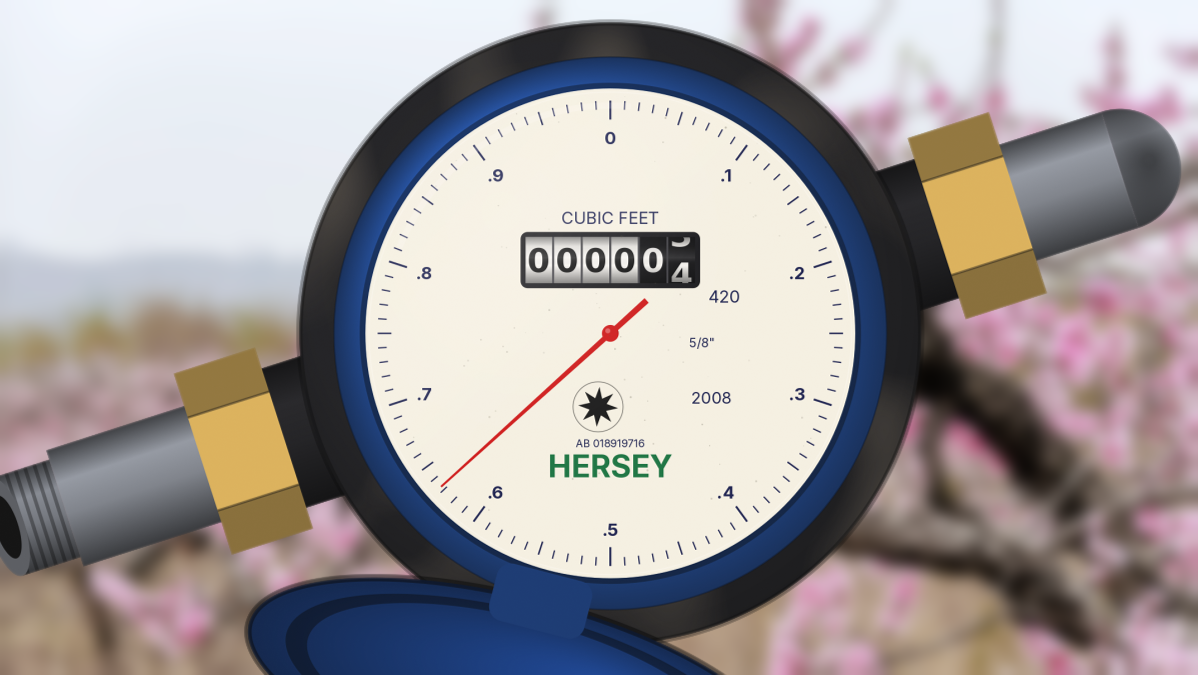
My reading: 3.63 ft³
